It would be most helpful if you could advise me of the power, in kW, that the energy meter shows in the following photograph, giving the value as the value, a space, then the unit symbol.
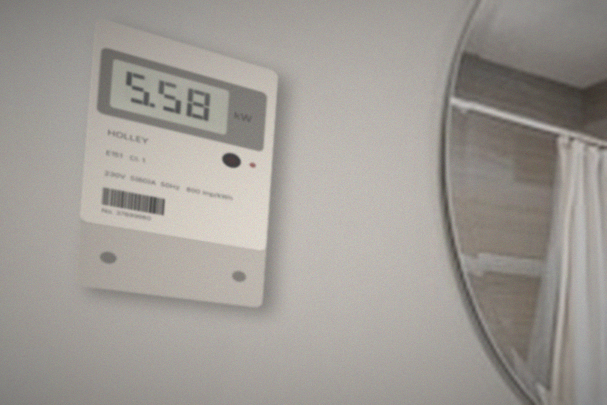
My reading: 5.58 kW
